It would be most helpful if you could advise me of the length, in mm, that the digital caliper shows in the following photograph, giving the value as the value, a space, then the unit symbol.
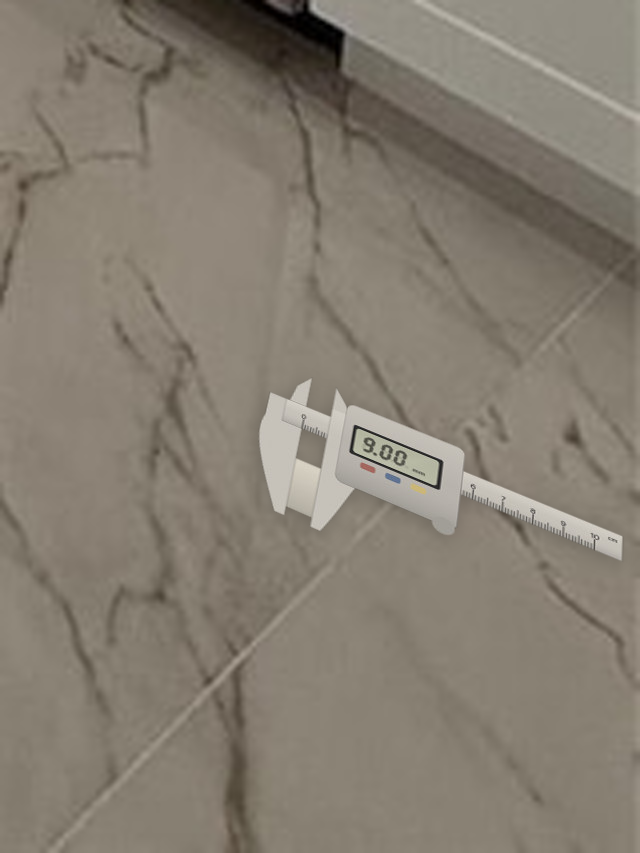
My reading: 9.00 mm
